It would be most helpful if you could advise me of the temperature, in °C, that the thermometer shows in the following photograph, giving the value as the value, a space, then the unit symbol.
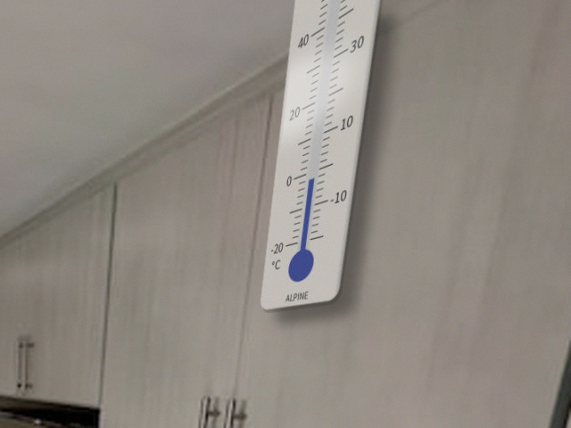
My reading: -2 °C
